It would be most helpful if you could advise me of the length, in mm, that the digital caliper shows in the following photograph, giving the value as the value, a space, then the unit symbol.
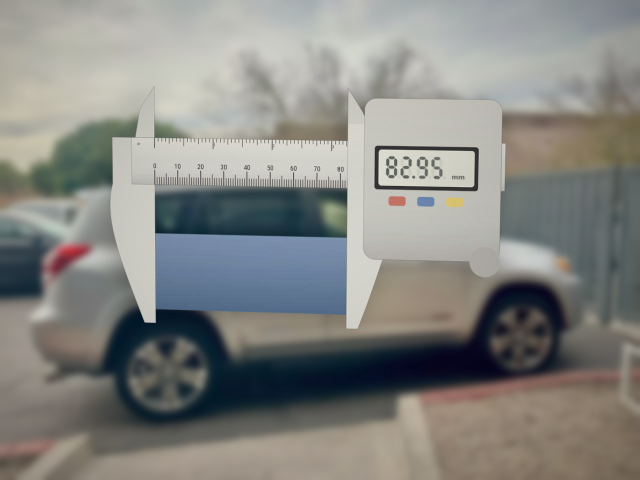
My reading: 82.95 mm
